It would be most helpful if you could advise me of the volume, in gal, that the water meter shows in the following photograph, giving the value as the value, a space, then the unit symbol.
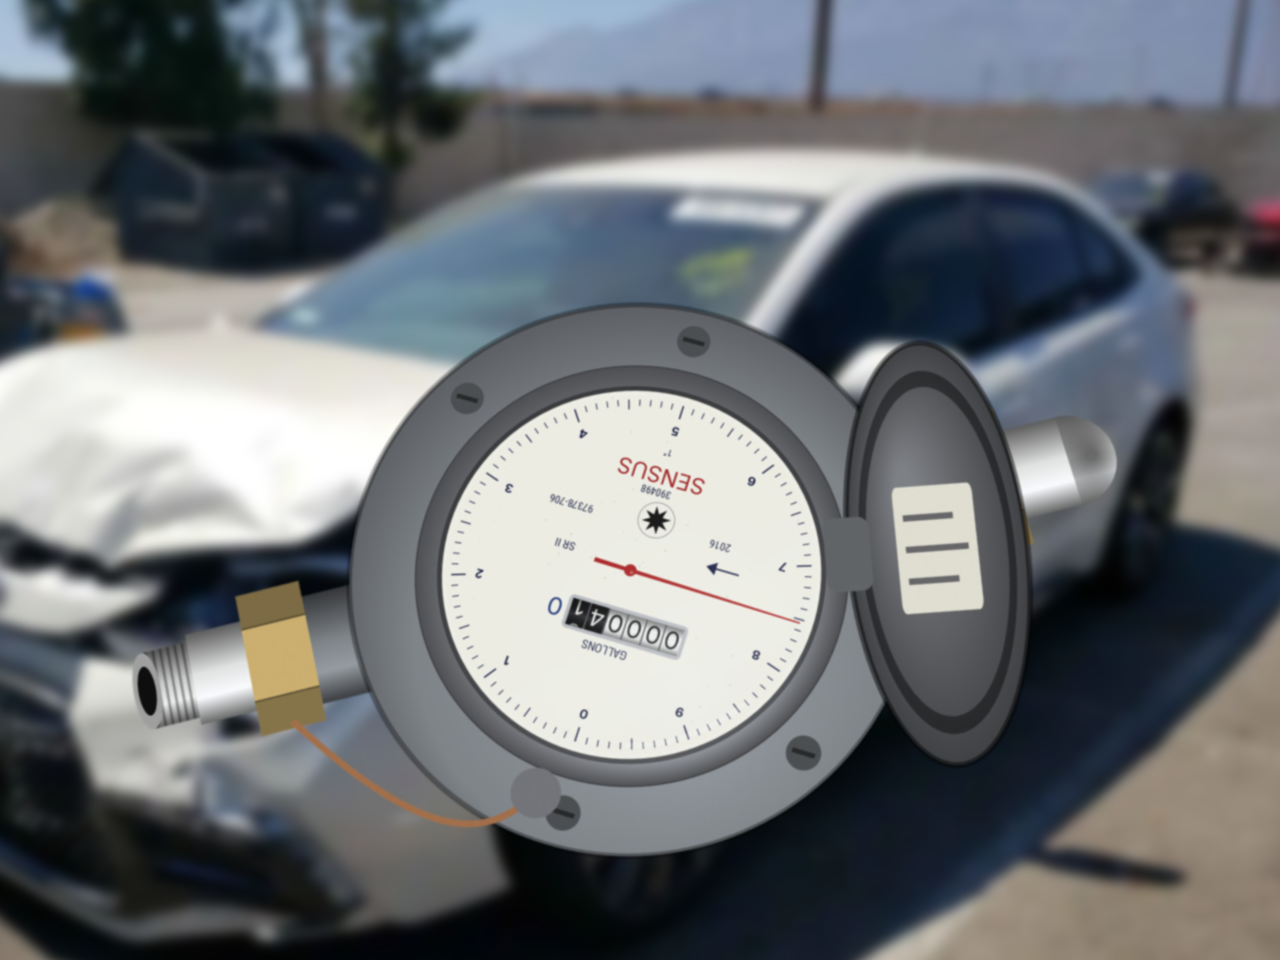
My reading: 407.5 gal
